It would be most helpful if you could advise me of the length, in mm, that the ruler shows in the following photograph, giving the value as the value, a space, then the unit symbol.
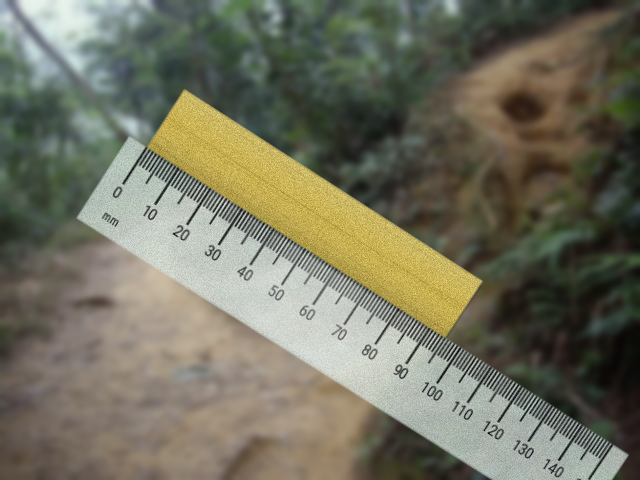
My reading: 95 mm
